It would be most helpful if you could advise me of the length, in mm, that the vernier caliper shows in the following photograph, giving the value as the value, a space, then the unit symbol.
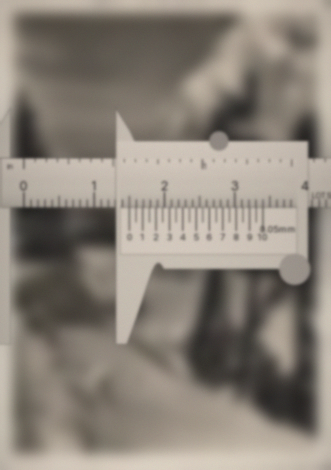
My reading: 15.0 mm
